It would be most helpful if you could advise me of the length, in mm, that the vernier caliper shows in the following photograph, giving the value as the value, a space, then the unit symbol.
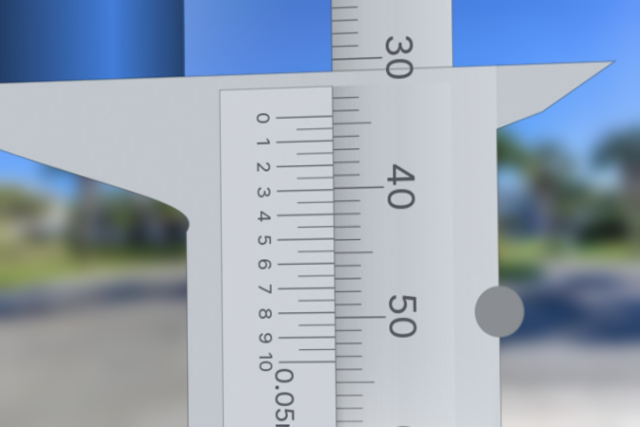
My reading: 34.4 mm
